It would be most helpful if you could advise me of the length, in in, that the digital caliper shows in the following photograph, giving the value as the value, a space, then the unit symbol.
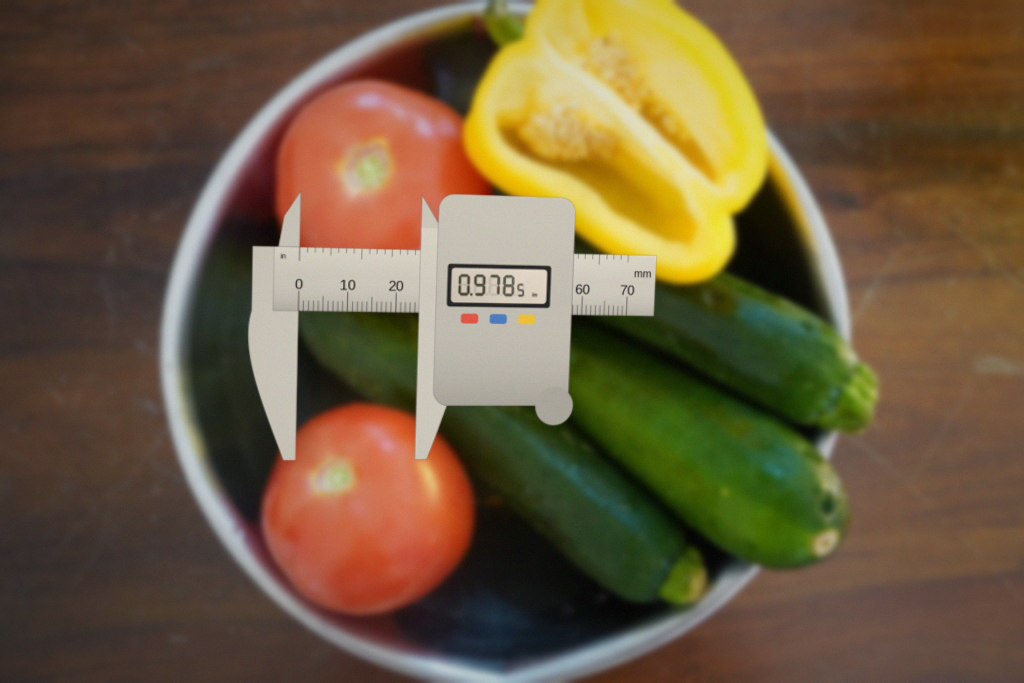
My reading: 0.9785 in
